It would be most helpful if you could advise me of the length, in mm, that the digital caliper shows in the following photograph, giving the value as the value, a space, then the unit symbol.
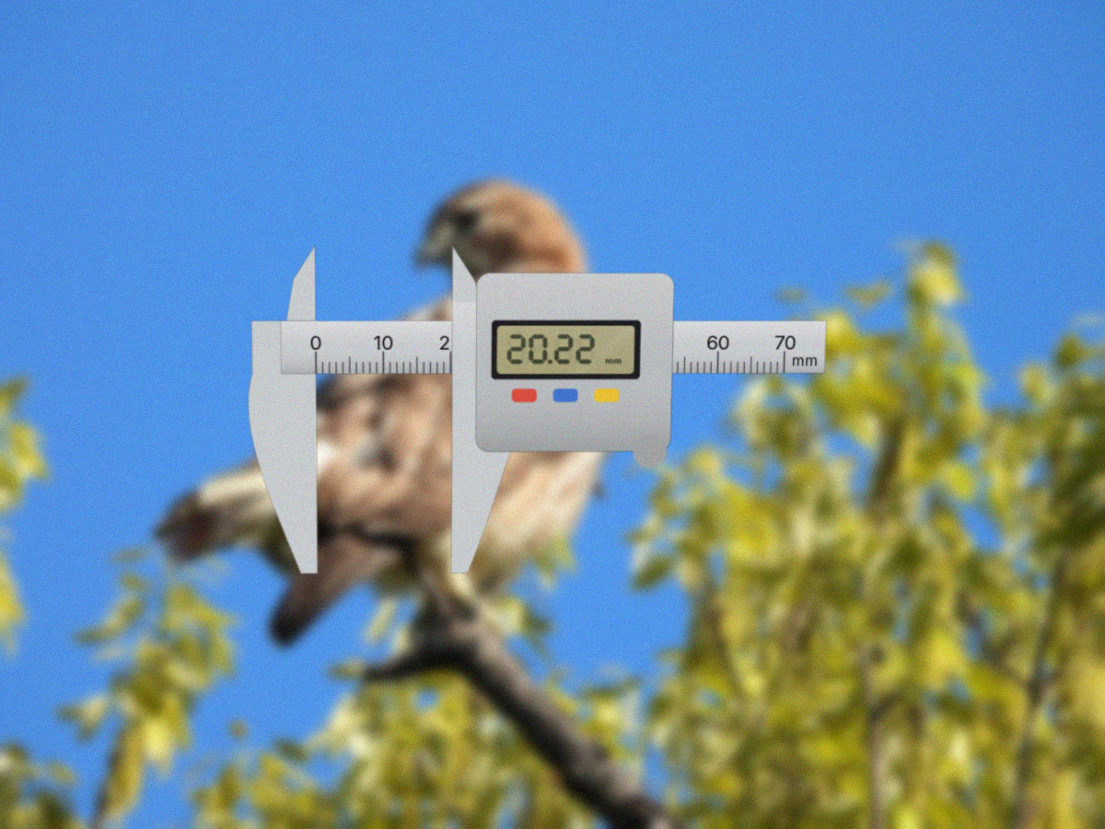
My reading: 20.22 mm
